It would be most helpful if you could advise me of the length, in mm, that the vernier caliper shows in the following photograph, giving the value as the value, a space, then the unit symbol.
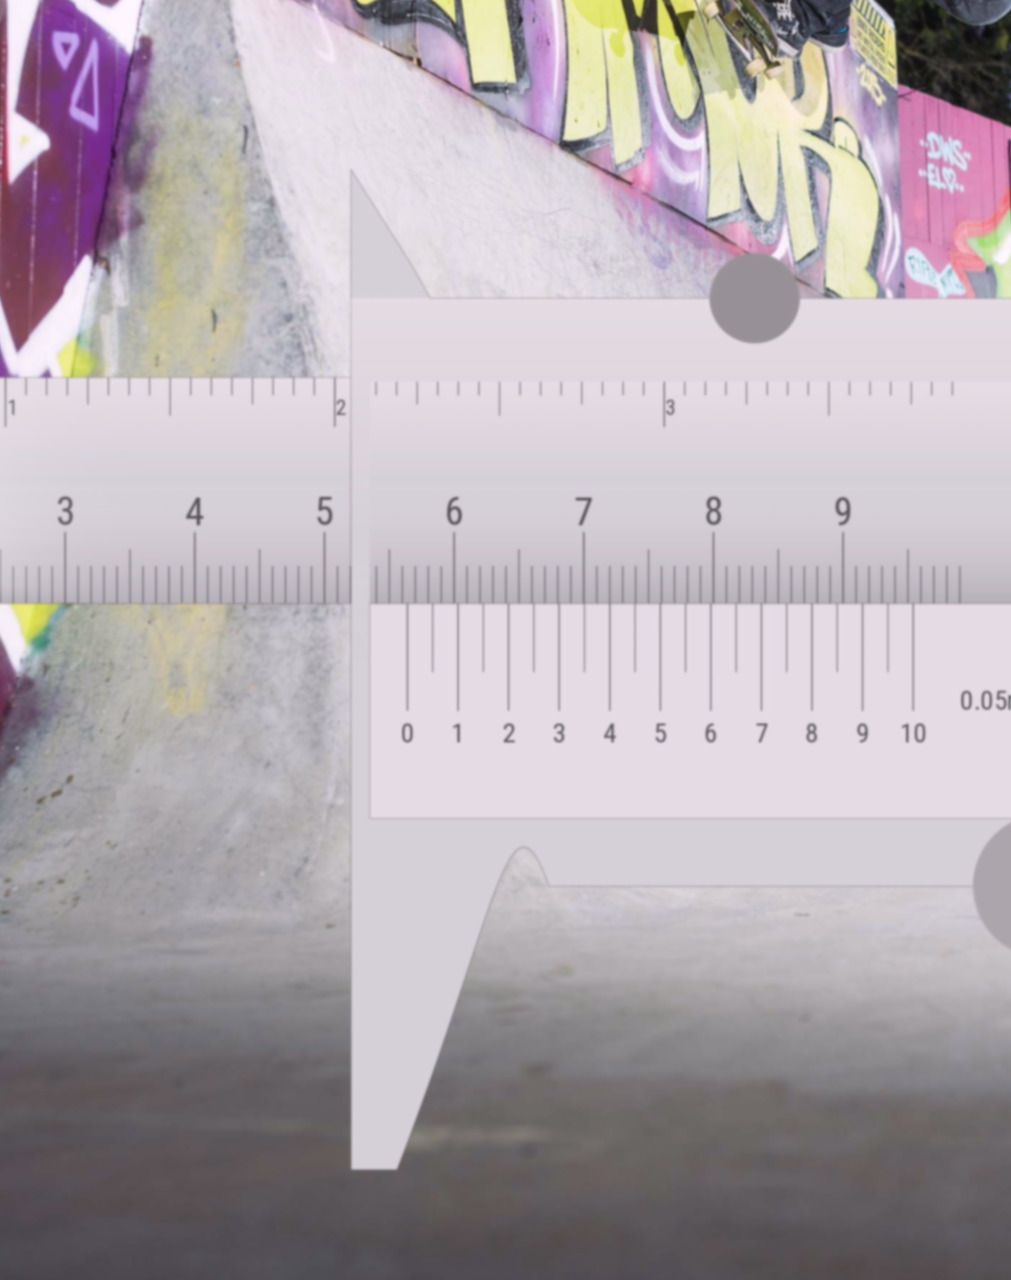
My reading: 56.4 mm
